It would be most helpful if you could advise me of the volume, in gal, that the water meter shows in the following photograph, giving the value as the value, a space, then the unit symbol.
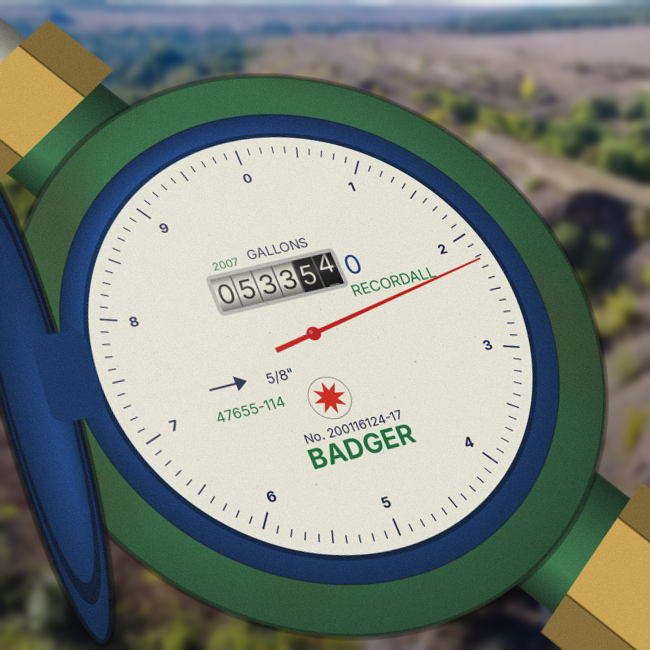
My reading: 533542.2 gal
